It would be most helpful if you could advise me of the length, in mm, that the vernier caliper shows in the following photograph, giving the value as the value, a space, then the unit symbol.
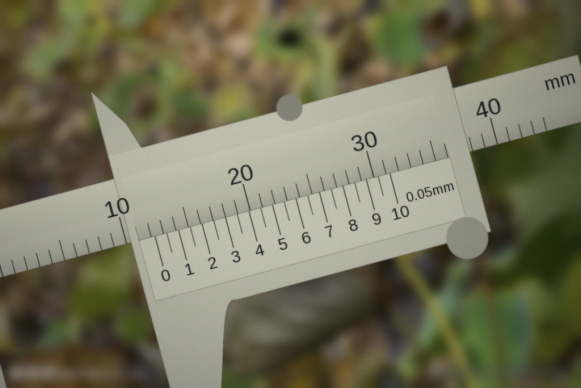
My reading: 12.3 mm
